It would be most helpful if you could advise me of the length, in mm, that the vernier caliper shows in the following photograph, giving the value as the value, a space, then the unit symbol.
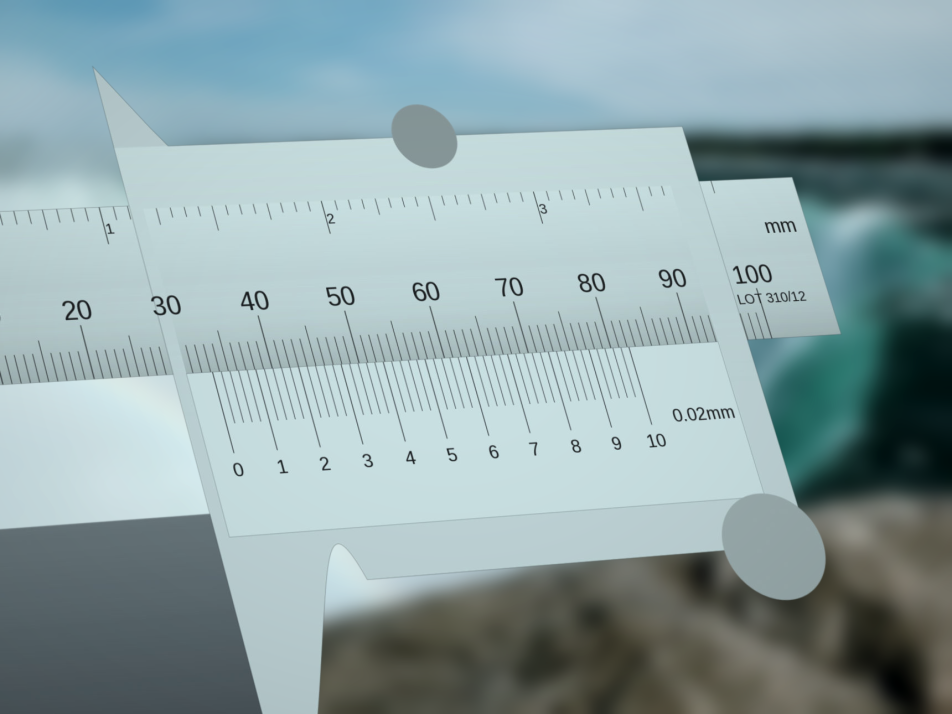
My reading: 33.2 mm
